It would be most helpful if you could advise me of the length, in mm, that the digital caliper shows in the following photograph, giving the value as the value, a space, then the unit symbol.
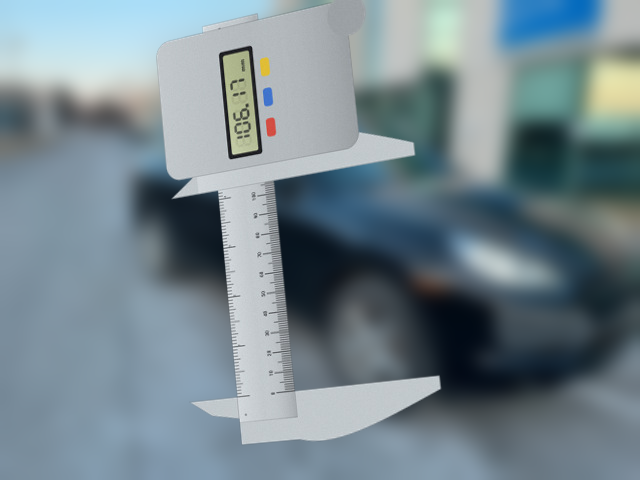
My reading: 106.17 mm
